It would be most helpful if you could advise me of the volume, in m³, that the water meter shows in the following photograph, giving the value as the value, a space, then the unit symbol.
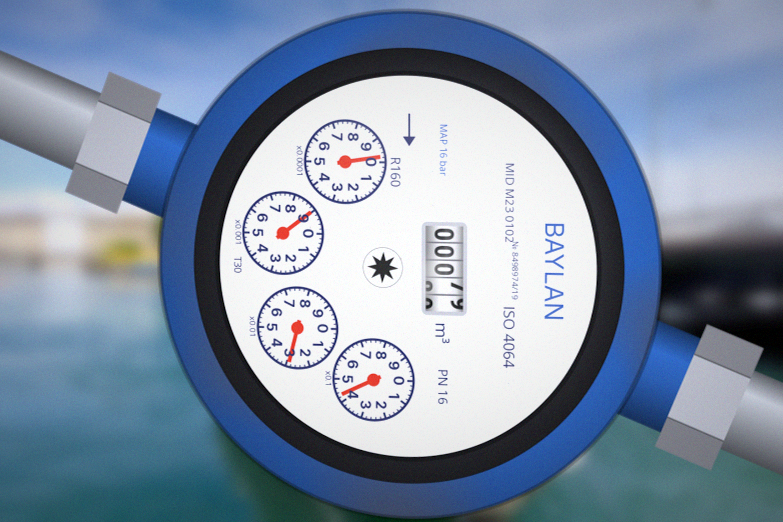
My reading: 79.4289 m³
